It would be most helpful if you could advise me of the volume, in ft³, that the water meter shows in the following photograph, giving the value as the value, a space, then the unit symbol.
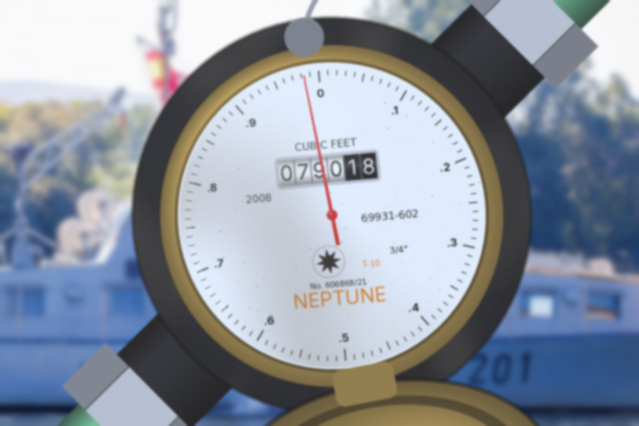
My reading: 79017.98 ft³
